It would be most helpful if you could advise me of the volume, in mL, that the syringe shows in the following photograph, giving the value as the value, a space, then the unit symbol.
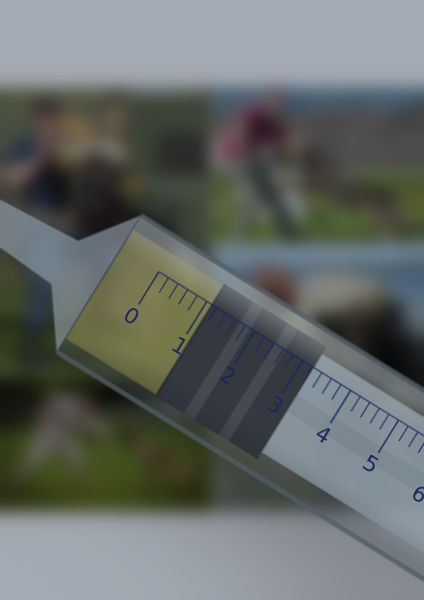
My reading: 1.1 mL
